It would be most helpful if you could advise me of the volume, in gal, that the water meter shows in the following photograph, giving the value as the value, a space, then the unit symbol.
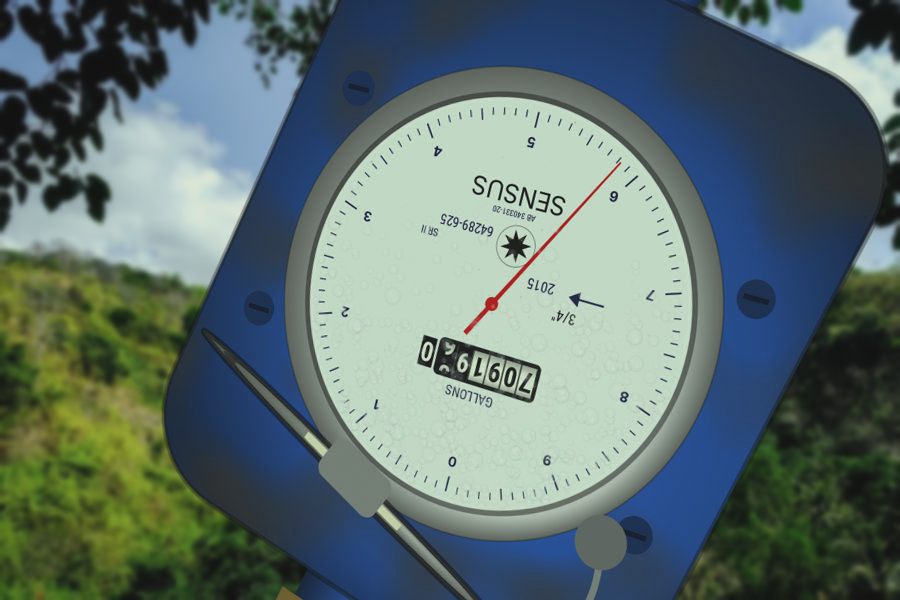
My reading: 7091955.8 gal
